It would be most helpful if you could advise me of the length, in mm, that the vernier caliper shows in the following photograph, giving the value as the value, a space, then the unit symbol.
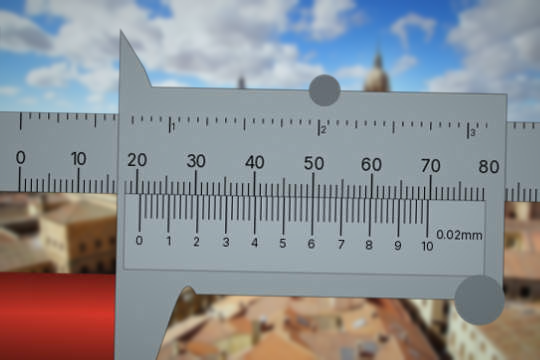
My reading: 20.6 mm
